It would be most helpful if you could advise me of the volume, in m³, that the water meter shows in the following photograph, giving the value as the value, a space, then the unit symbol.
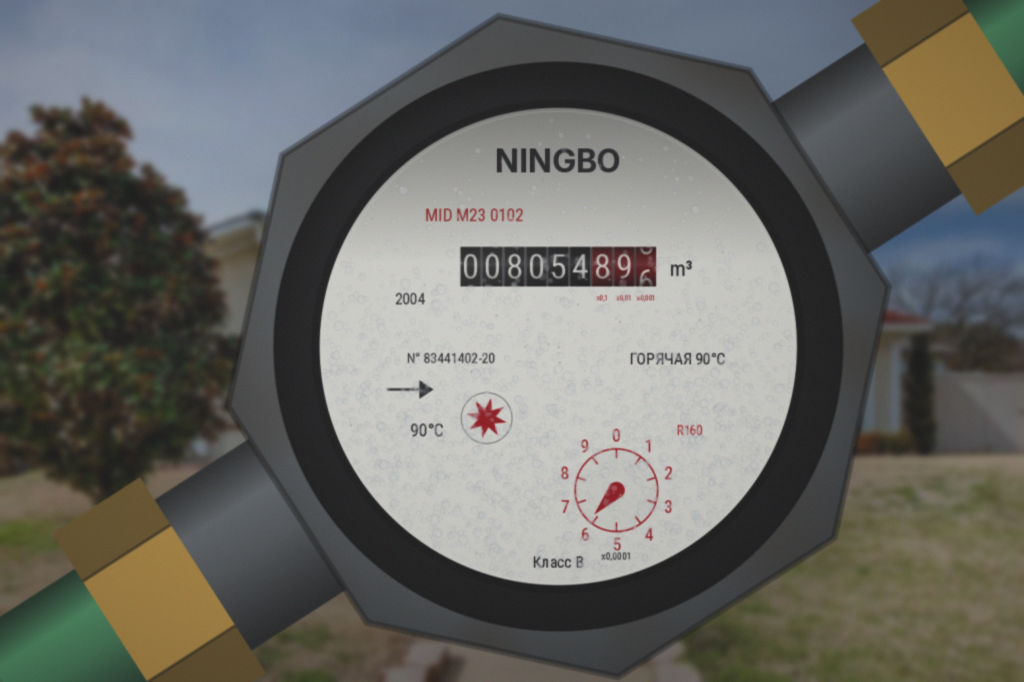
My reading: 8054.8956 m³
